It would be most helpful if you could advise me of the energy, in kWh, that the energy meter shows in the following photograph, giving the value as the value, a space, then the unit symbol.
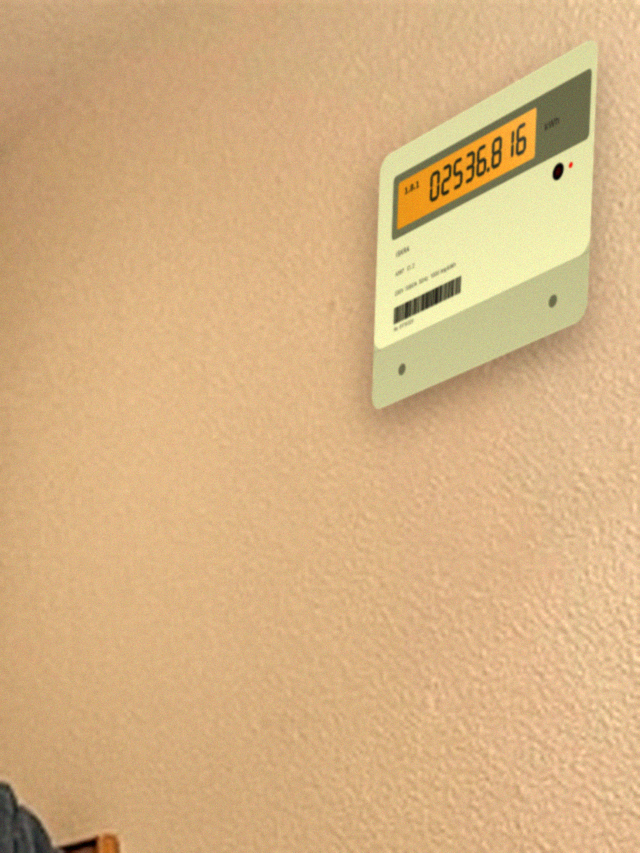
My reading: 2536.816 kWh
